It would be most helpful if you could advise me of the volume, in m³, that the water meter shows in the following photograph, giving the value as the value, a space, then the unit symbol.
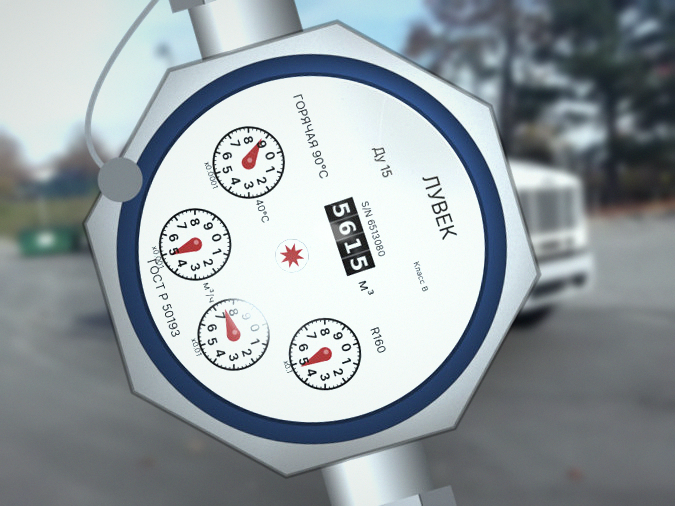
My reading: 5615.4748 m³
